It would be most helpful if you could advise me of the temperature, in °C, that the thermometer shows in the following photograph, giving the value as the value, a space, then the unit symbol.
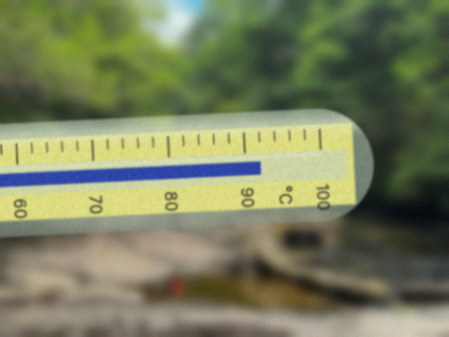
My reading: 92 °C
